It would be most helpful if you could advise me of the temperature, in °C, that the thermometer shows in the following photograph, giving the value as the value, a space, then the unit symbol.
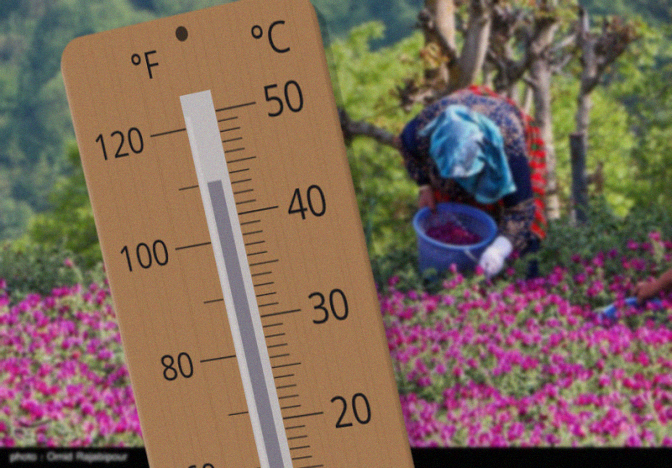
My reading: 43.5 °C
